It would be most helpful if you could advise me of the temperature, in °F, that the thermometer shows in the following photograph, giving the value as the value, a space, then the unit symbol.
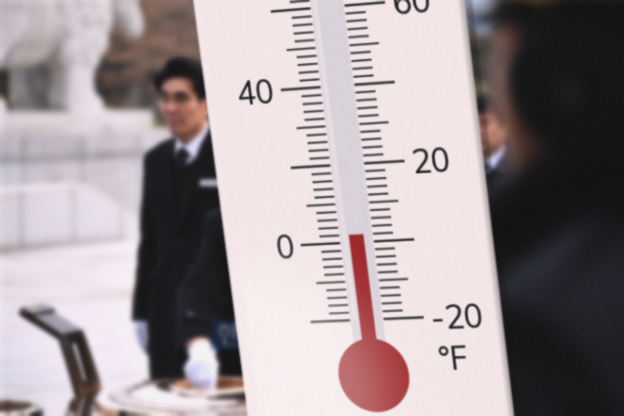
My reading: 2 °F
